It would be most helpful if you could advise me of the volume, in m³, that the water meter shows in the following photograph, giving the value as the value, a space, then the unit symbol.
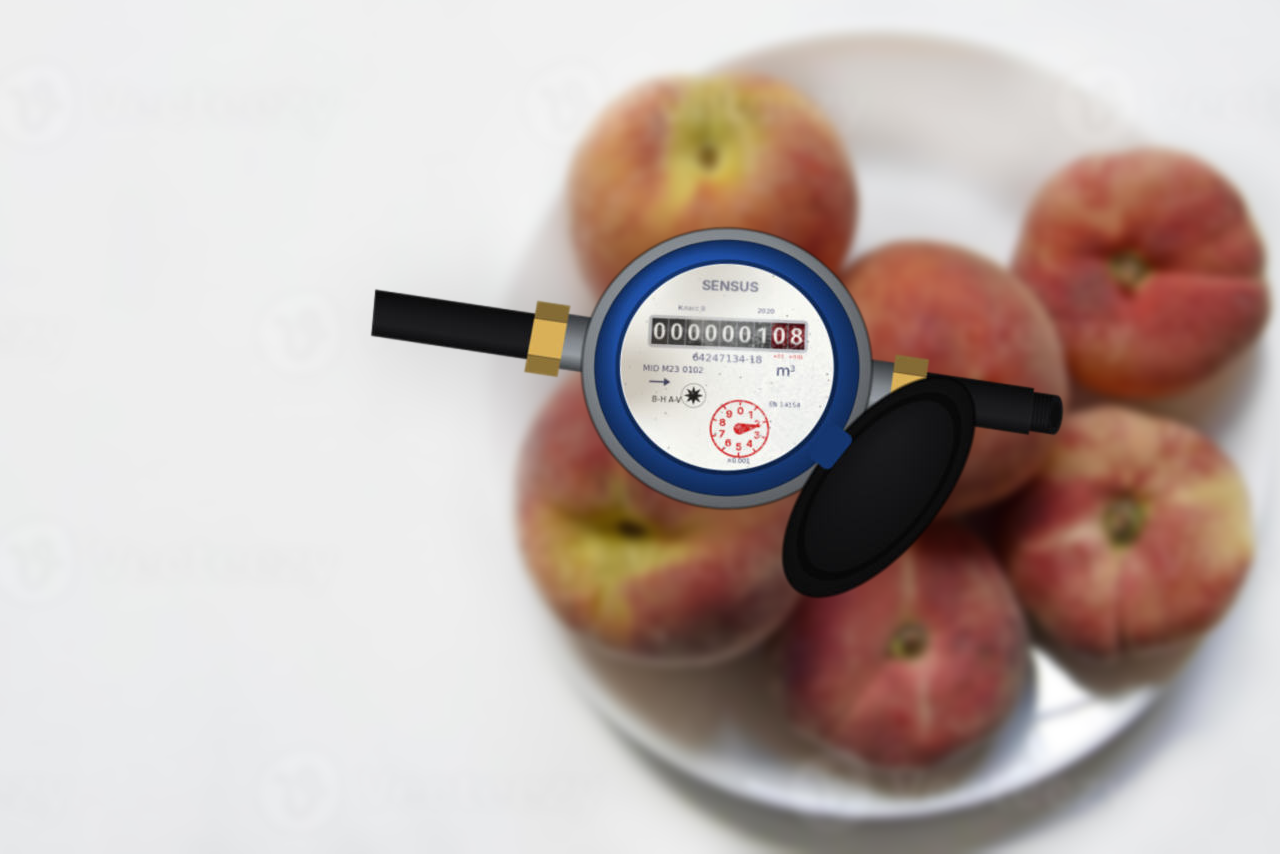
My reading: 1.082 m³
